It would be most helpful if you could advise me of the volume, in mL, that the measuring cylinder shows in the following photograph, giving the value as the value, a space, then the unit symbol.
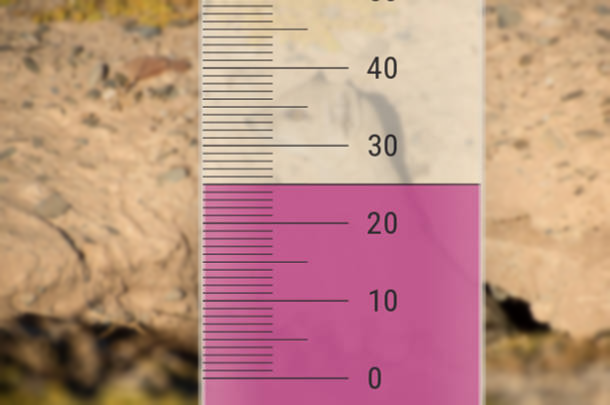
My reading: 25 mL
